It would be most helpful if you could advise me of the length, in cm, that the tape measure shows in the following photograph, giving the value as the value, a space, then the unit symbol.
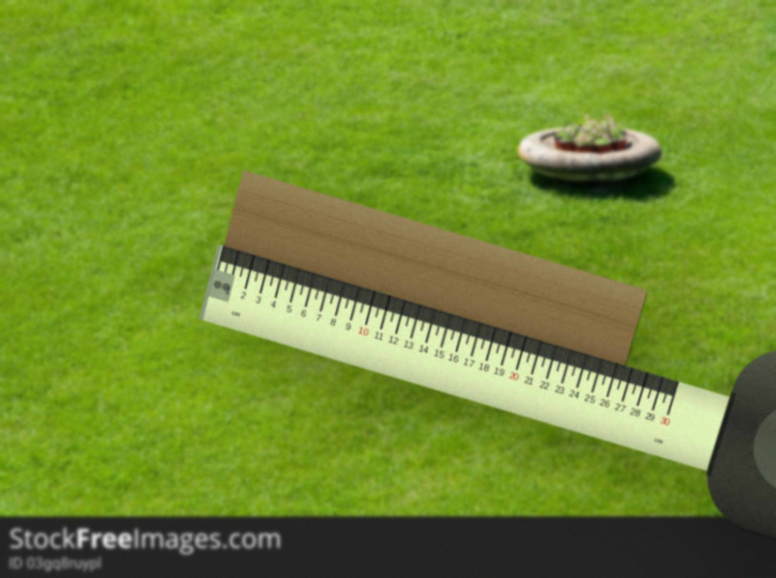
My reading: 26.5 cm
